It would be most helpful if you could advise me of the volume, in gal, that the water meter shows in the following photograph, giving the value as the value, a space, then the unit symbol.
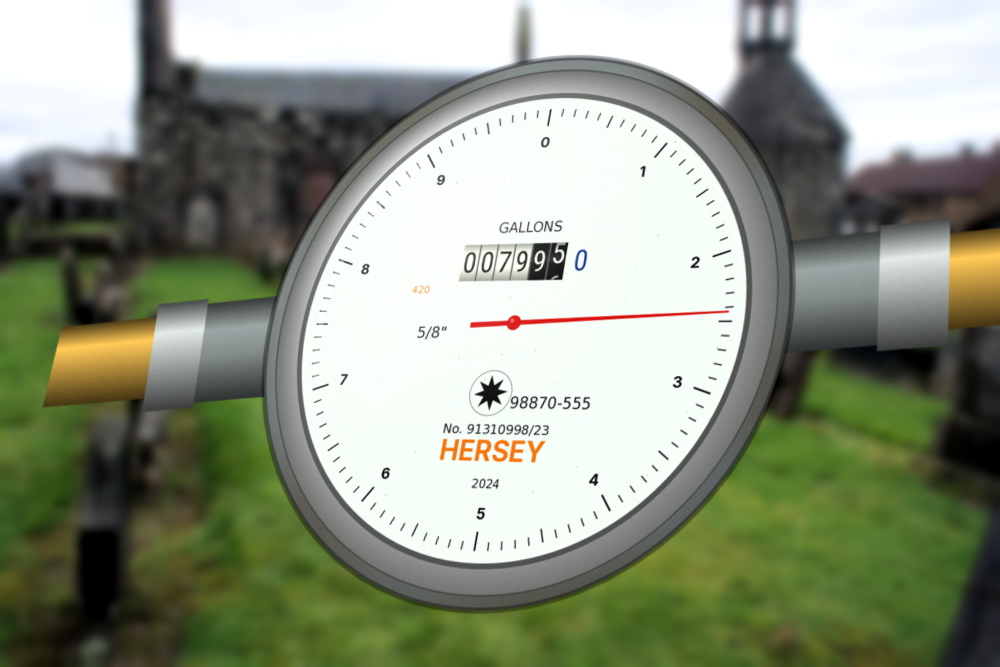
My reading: 79952.4 gal
